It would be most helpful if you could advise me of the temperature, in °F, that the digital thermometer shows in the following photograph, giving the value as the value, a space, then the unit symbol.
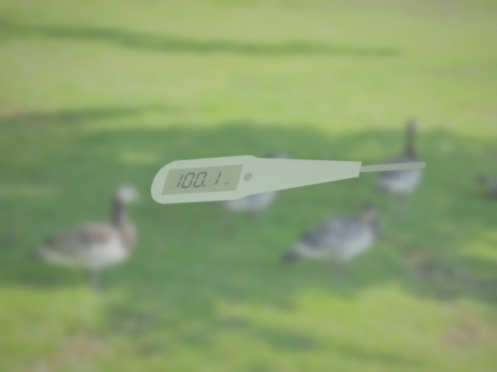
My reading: 100.1 °F
